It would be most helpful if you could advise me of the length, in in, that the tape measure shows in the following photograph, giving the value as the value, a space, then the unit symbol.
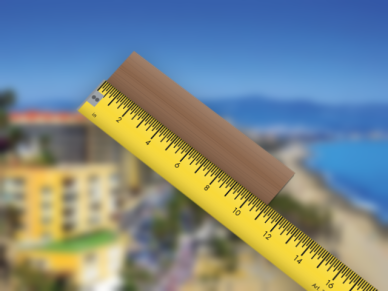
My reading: 11 in
